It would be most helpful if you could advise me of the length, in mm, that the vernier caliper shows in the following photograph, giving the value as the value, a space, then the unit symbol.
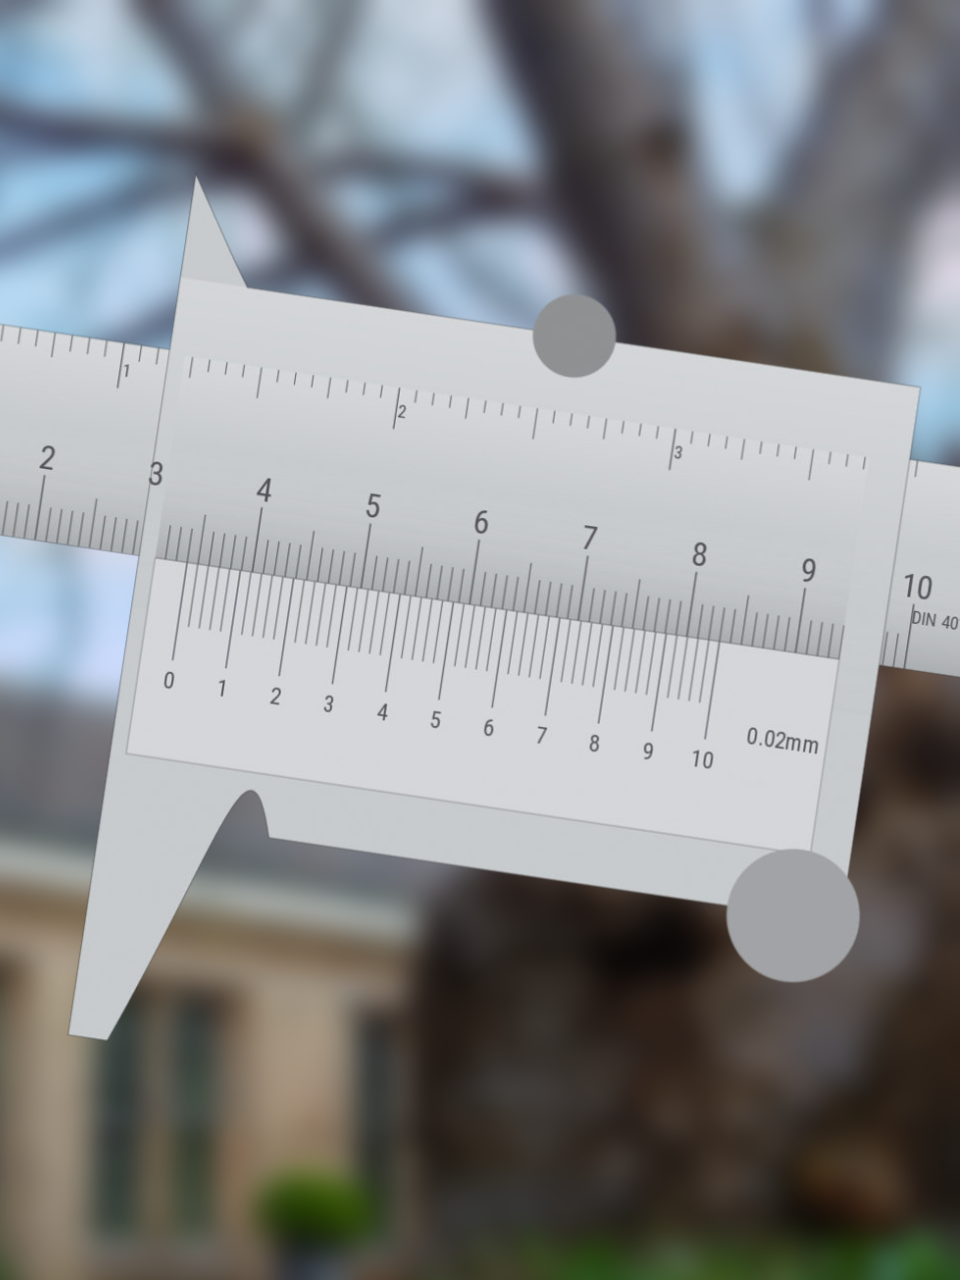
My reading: 34.0 mm
